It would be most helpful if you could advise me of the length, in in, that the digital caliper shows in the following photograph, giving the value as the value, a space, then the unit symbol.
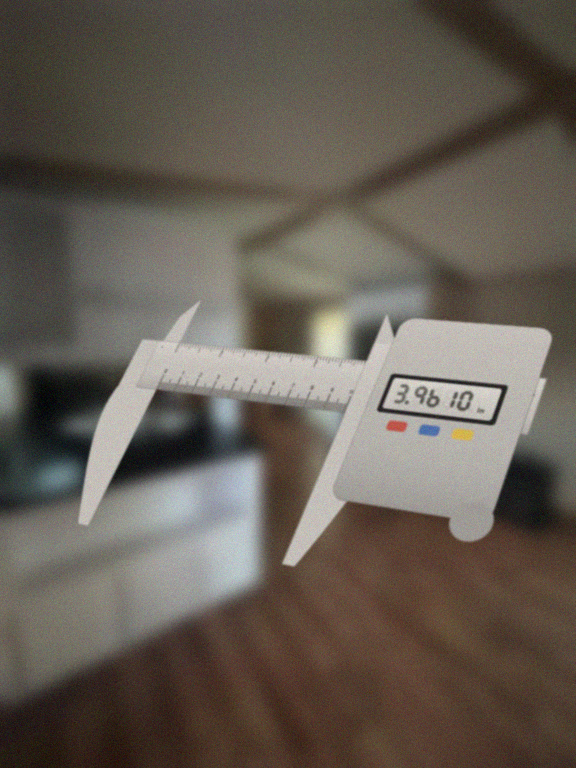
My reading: 3.9610 in
